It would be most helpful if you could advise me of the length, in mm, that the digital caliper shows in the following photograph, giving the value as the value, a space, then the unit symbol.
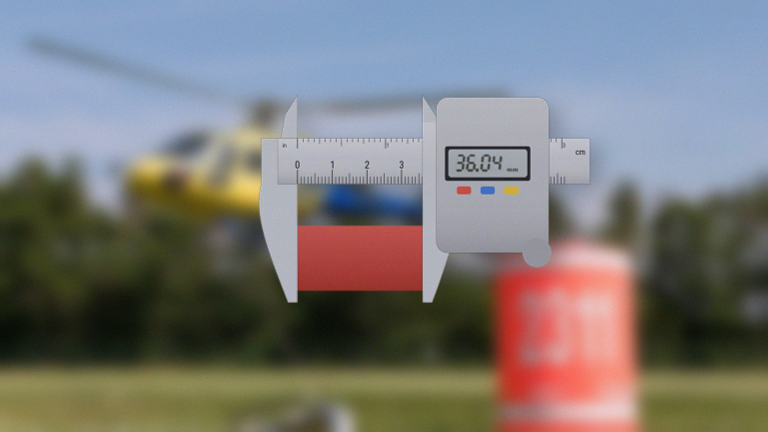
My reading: 36.04 mm
